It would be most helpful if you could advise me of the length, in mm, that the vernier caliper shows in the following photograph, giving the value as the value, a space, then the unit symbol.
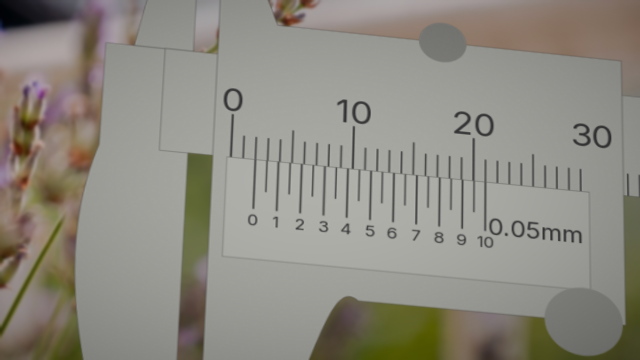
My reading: 2.0 mm
